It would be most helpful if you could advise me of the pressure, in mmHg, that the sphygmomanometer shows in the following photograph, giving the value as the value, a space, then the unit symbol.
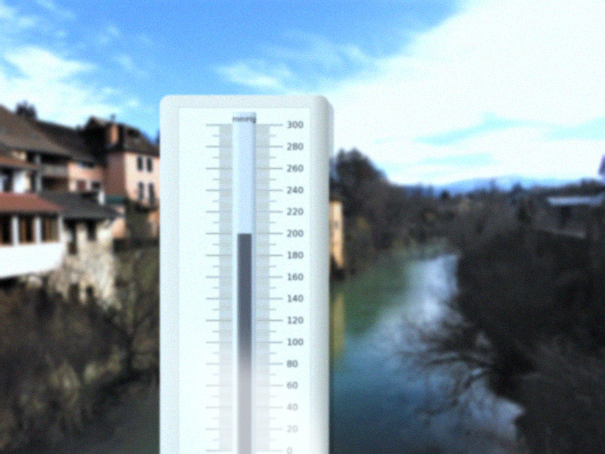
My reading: 200 mmHg
